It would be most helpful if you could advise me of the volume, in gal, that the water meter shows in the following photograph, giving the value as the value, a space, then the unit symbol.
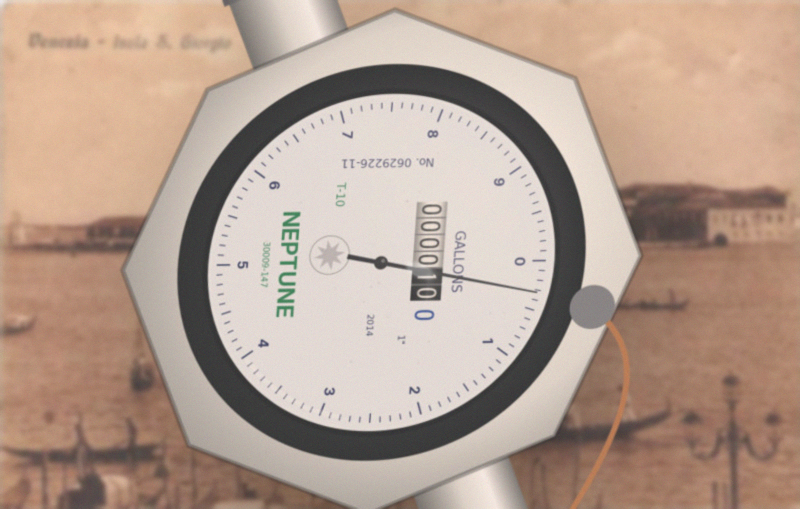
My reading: 100.3 gal
